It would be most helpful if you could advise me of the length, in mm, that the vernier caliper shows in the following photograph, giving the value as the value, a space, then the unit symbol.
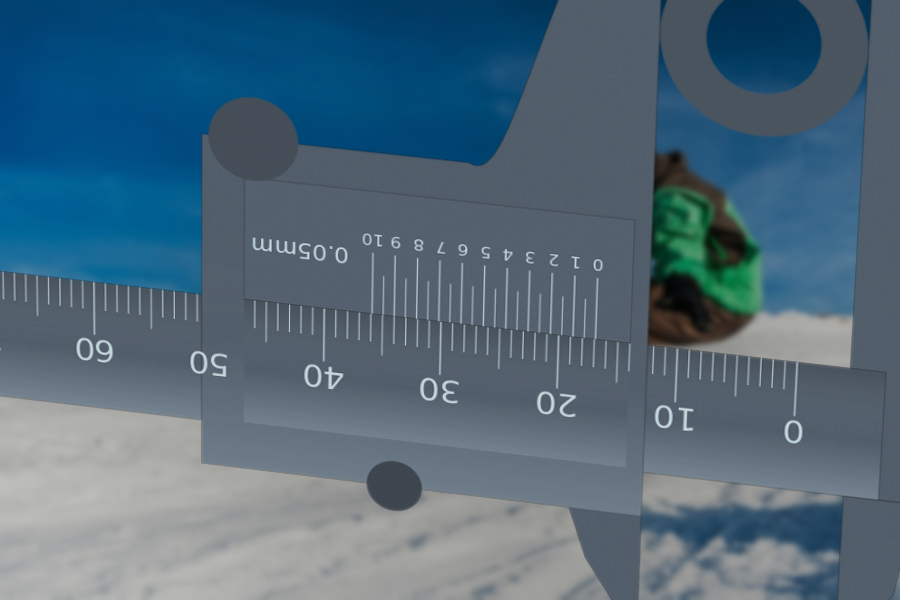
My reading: 16.9 mm
